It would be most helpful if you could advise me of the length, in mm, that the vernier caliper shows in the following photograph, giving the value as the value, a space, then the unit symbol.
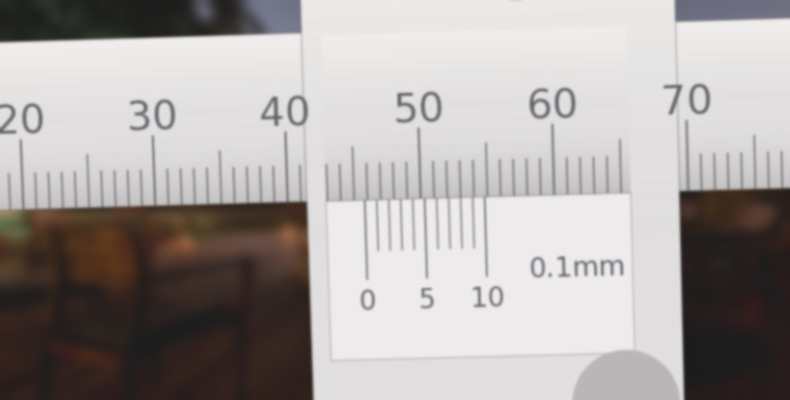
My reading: 45.8 mm
